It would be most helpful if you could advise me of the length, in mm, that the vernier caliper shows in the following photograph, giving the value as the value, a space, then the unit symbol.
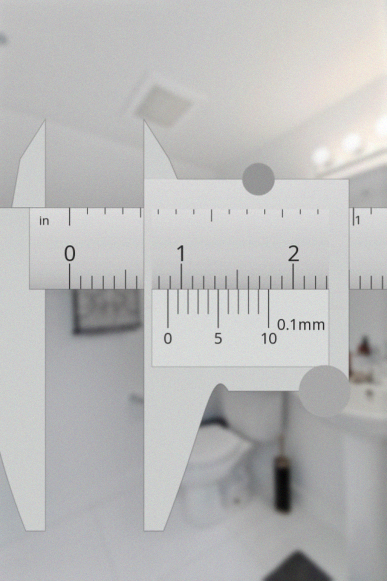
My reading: 8.8 mm
